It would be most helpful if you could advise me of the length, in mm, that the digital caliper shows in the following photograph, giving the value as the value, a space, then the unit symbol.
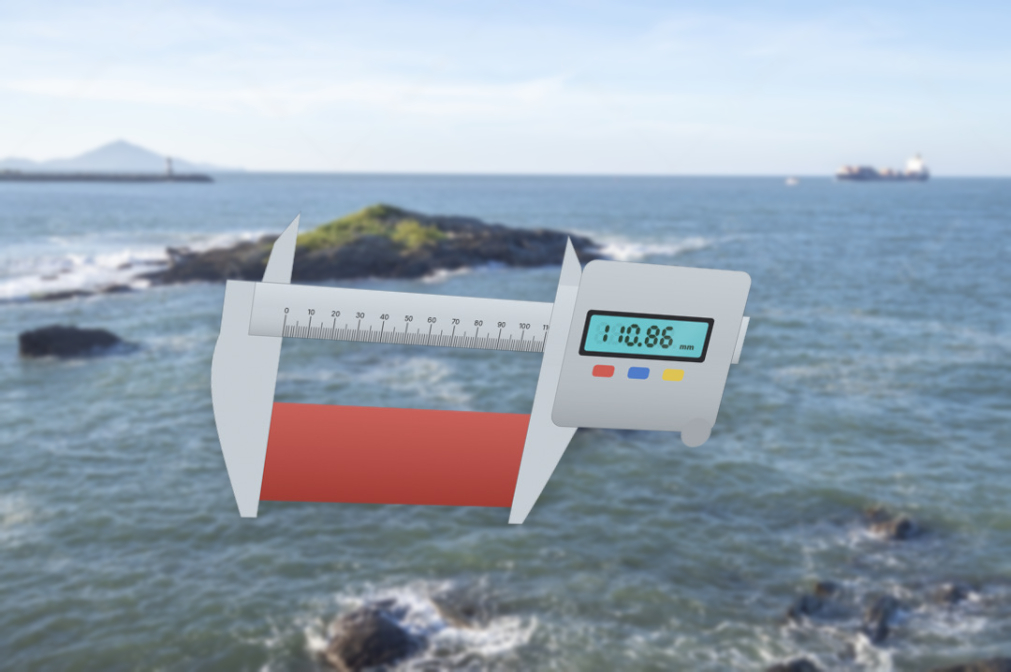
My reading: 110.86 mm
